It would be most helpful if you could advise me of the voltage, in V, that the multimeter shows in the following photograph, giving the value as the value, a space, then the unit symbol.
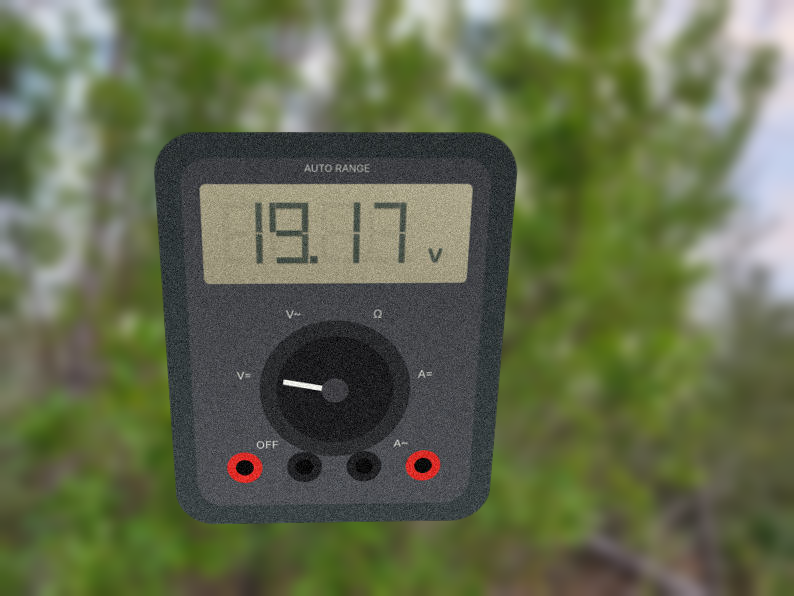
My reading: 19.17 V
